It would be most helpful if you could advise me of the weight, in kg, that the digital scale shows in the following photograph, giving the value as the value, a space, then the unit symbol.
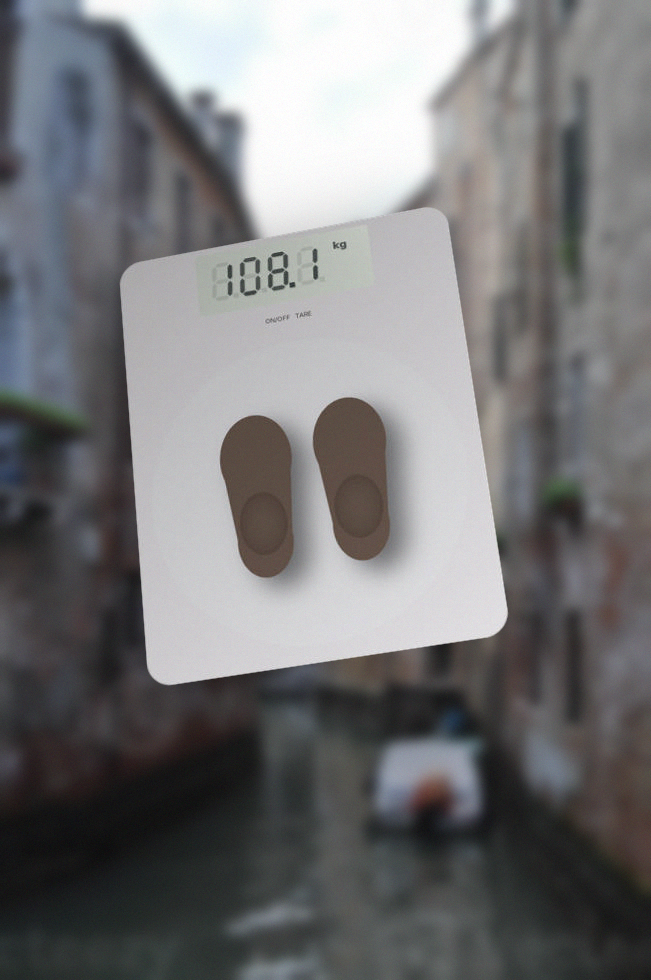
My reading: 108.1 kg
